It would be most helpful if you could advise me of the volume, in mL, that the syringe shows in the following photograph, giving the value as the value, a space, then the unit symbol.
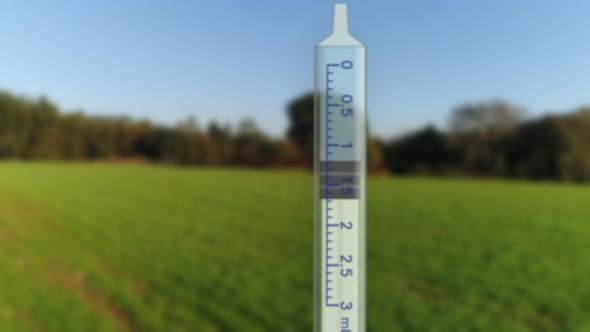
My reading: 1.2 mL
